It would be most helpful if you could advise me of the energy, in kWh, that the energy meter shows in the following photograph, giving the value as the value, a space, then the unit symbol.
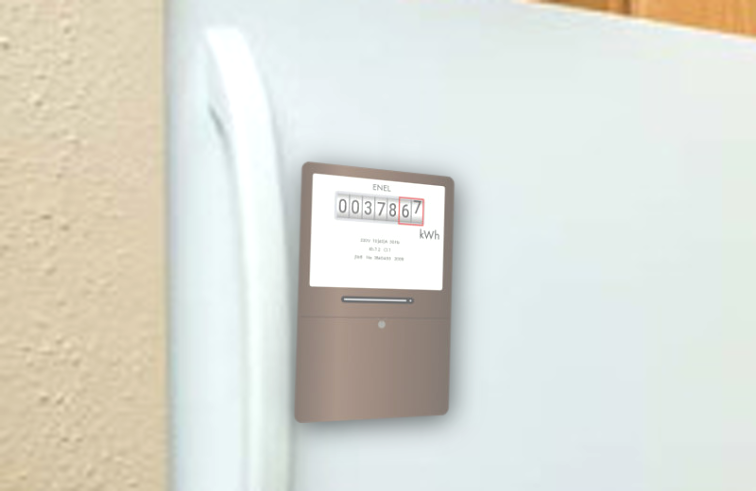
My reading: 378.67 kWh
